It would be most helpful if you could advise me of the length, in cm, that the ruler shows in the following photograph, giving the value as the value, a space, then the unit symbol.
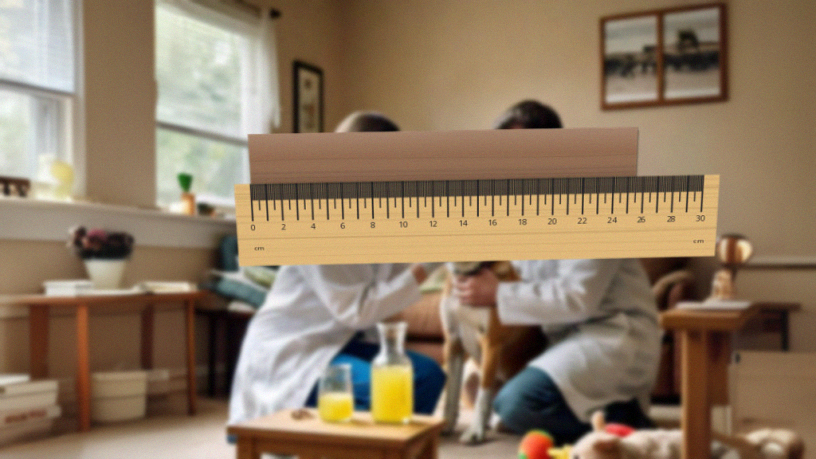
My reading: 25.5 cm
